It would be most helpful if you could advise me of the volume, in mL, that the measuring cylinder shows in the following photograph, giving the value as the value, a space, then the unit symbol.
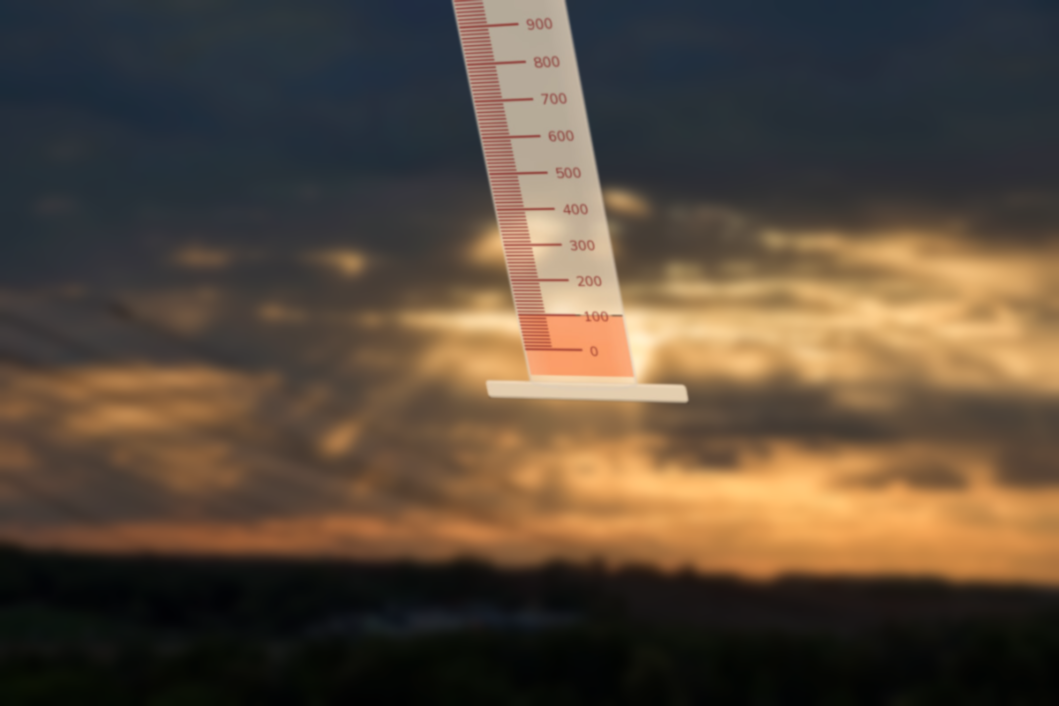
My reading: 100 mL
